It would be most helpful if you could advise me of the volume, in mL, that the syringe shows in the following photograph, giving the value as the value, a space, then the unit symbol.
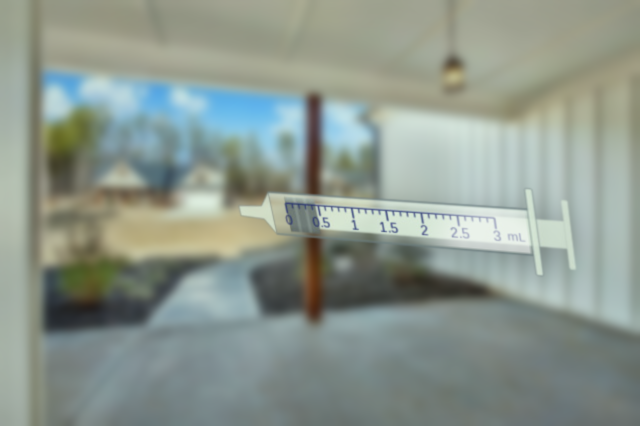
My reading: 0 mL
